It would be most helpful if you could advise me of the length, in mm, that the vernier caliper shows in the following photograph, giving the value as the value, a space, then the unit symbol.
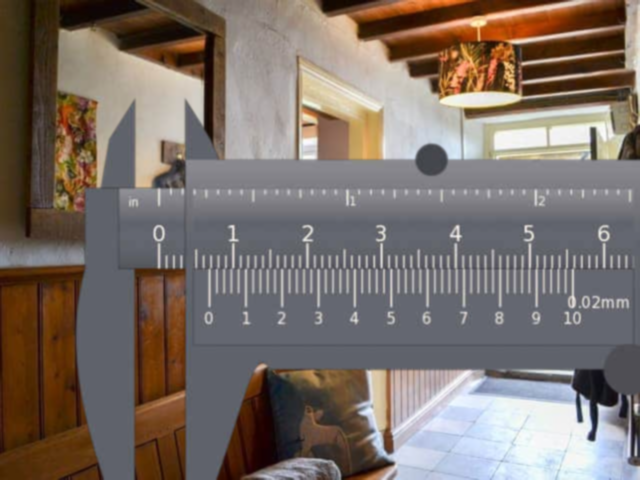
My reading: 6.8 mm
